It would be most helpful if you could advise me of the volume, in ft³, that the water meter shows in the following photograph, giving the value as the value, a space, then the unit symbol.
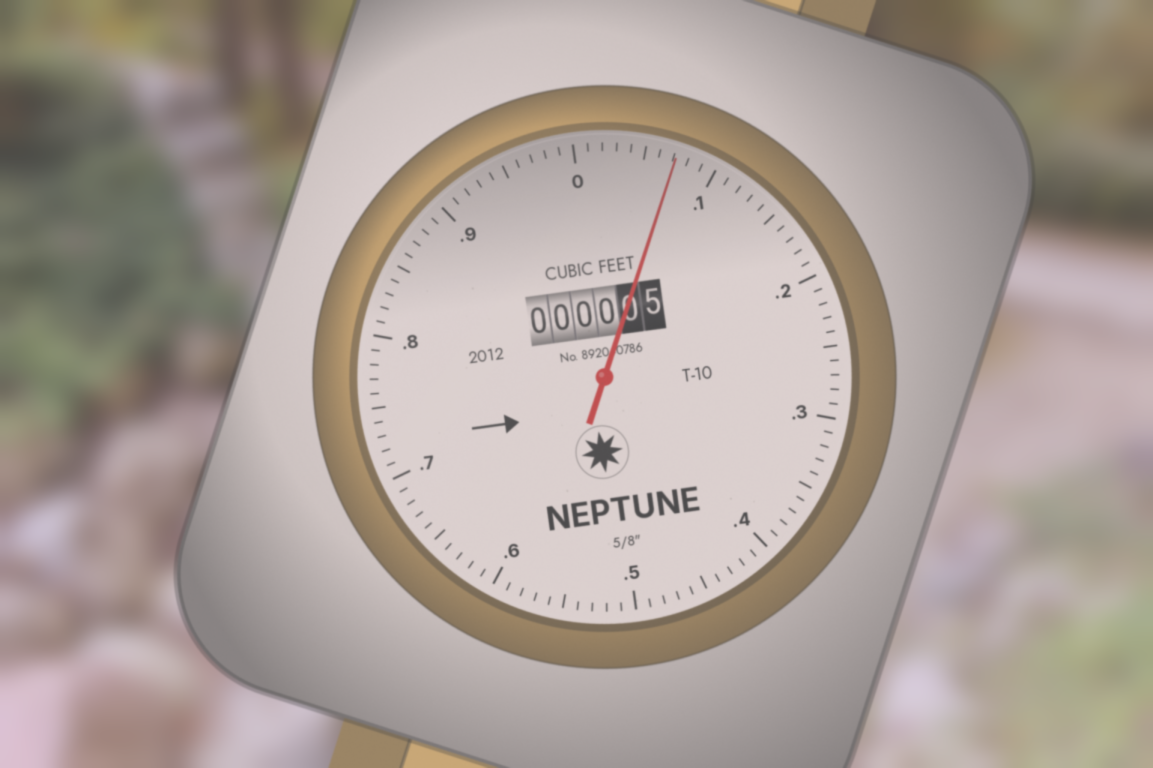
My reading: 5.07 ft³
